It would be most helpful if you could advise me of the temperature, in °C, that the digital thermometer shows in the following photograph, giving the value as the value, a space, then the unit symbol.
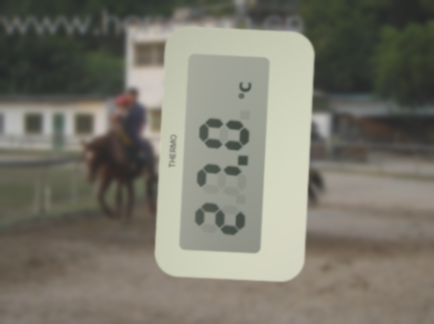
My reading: 27.0 °C
